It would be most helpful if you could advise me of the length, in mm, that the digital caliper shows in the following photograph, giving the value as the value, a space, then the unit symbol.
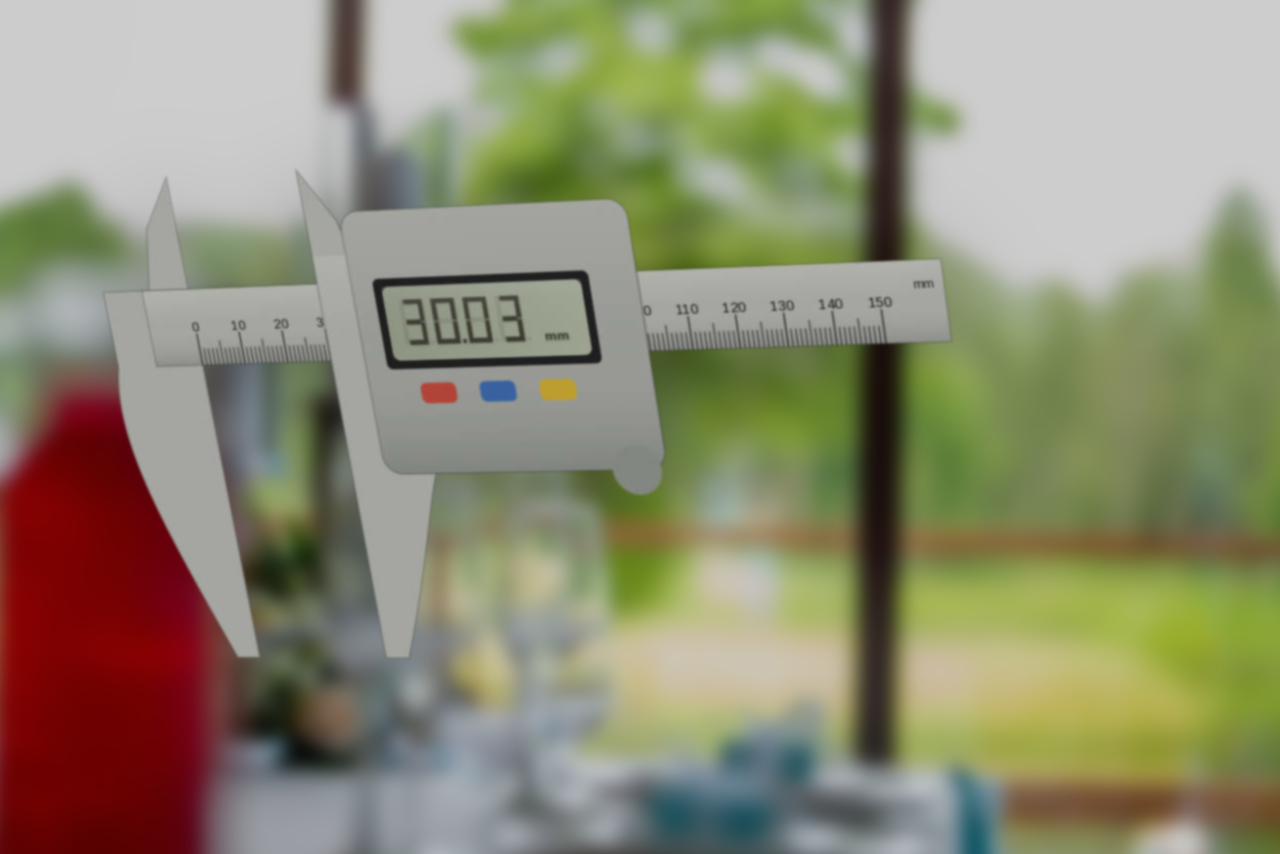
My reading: 30.03 mm
